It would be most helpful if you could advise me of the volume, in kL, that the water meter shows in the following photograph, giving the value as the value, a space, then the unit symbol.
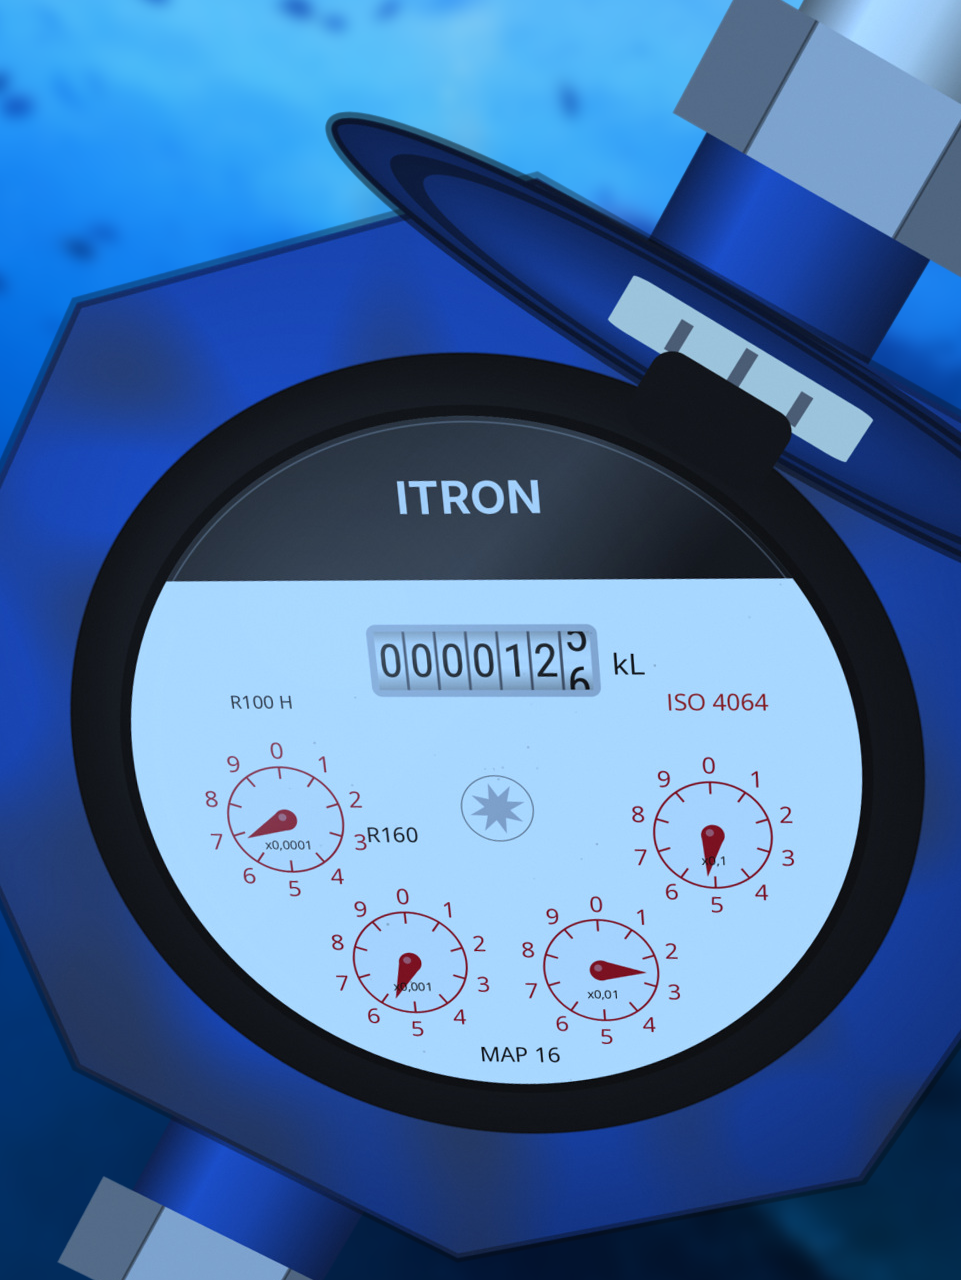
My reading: 125.5256 kL
